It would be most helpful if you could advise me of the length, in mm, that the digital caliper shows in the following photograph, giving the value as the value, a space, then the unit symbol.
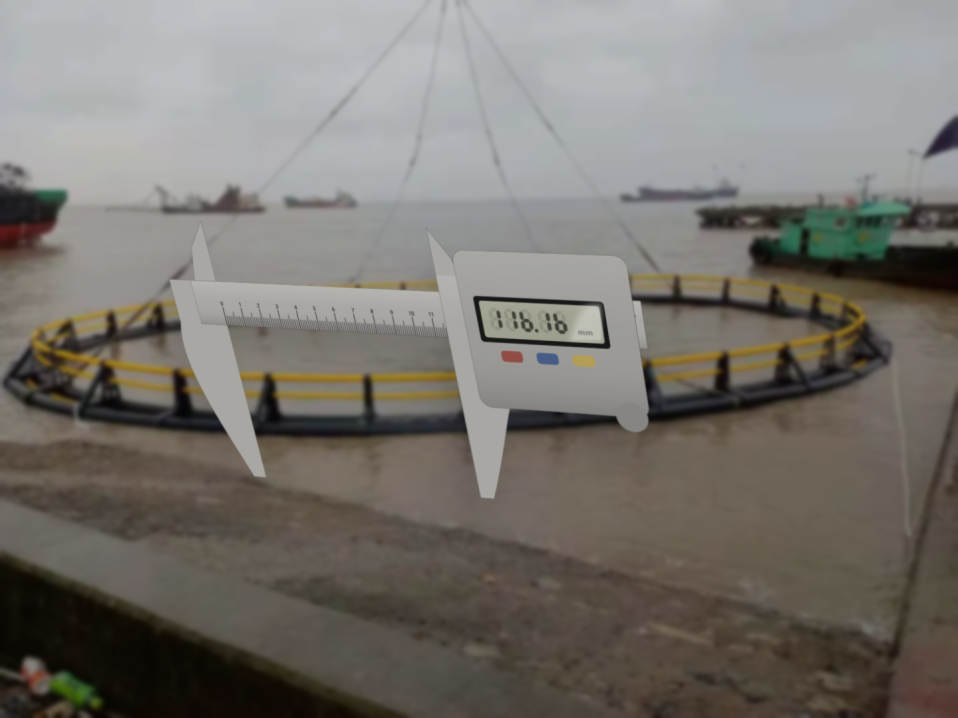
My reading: 116.16 mm
